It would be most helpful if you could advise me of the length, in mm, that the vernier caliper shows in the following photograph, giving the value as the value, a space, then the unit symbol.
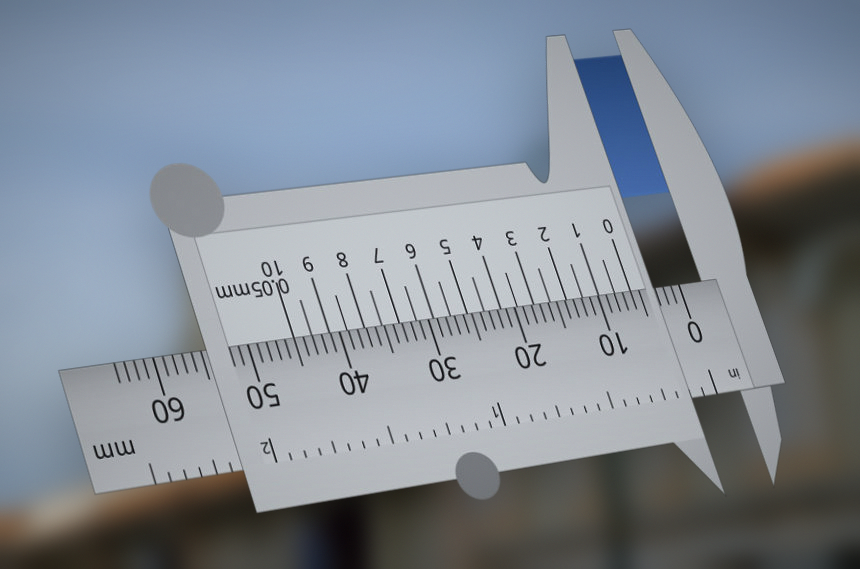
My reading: 6.0 mm
